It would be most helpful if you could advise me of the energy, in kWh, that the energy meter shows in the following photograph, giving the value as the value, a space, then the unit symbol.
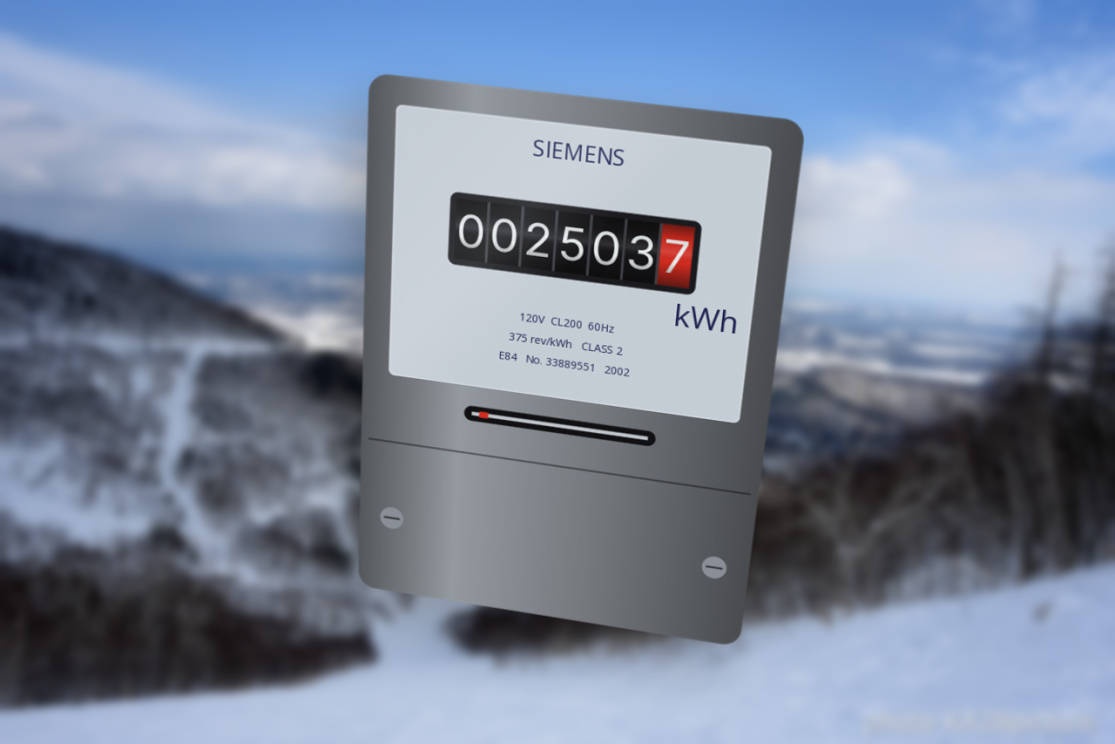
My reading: 2503.7 kWh
